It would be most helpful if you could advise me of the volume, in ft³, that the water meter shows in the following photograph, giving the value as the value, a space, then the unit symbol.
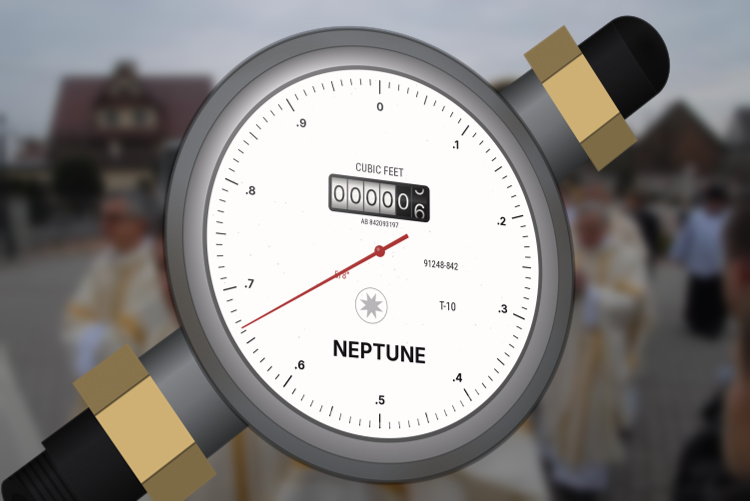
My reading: 5.66 ft³
